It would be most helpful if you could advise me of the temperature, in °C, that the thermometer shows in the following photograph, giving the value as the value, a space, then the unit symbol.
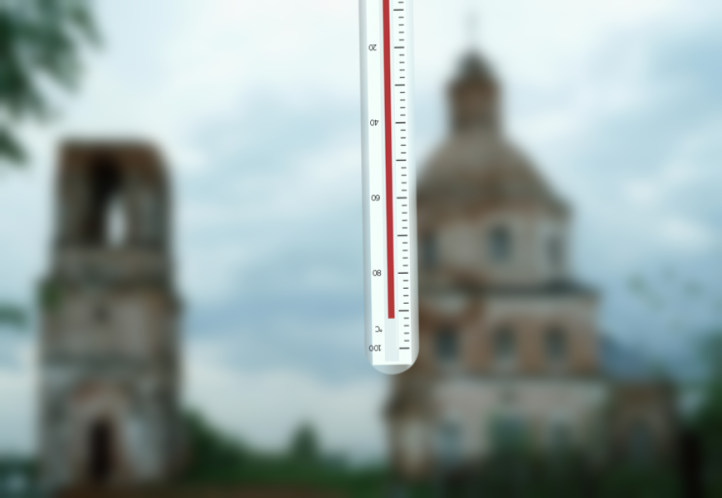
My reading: 92 °C
